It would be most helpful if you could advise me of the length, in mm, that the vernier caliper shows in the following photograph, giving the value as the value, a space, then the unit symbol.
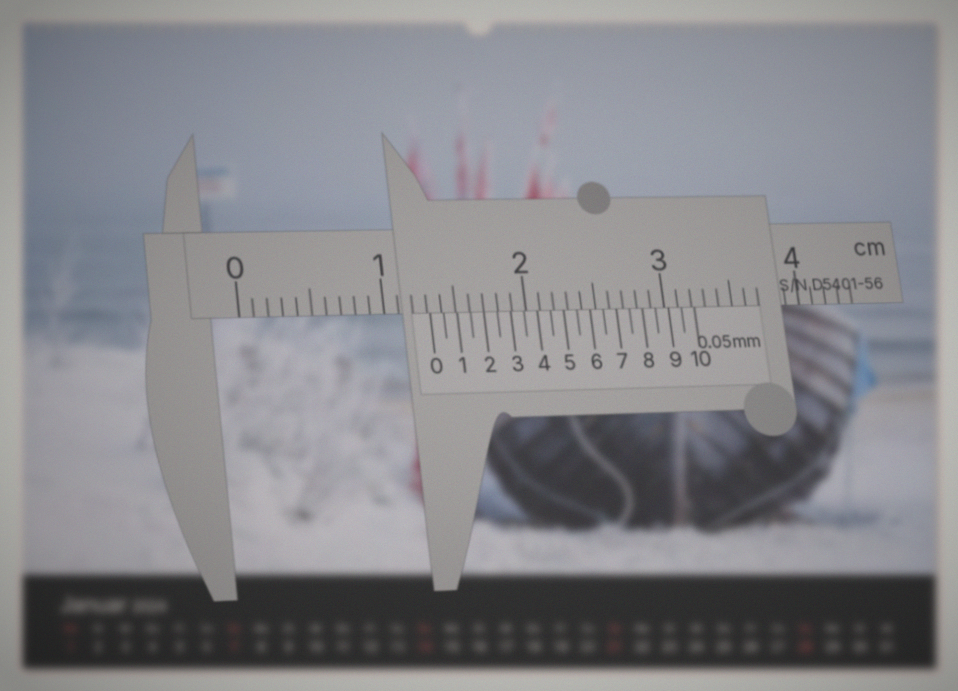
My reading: 13.2 mm
